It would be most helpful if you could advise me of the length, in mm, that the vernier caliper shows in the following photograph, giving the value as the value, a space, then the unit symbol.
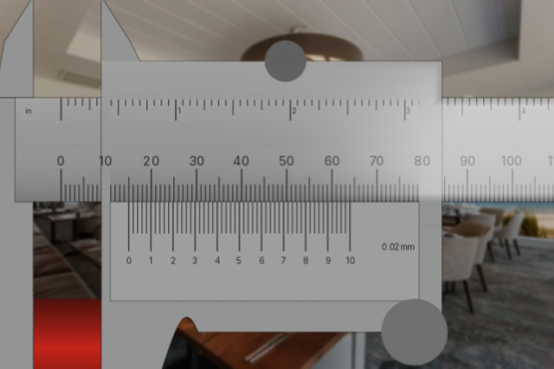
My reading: 15.0 mm
